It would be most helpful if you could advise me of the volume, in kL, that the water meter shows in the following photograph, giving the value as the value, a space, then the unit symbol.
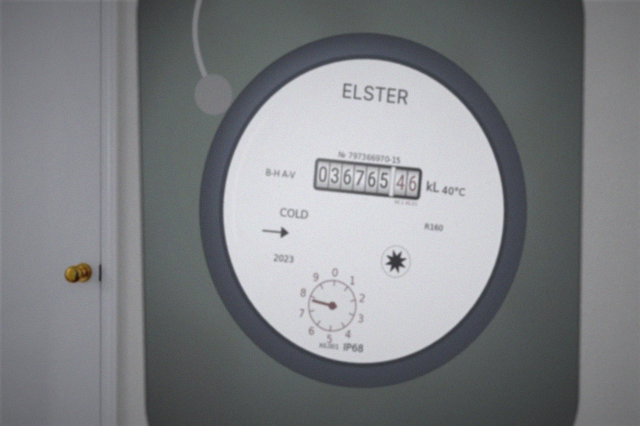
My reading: 36765.467 kL
